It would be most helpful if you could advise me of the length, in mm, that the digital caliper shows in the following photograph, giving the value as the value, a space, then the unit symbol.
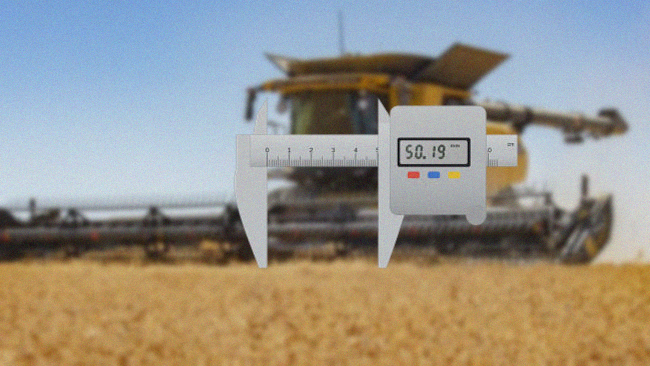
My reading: 50.19 mm
